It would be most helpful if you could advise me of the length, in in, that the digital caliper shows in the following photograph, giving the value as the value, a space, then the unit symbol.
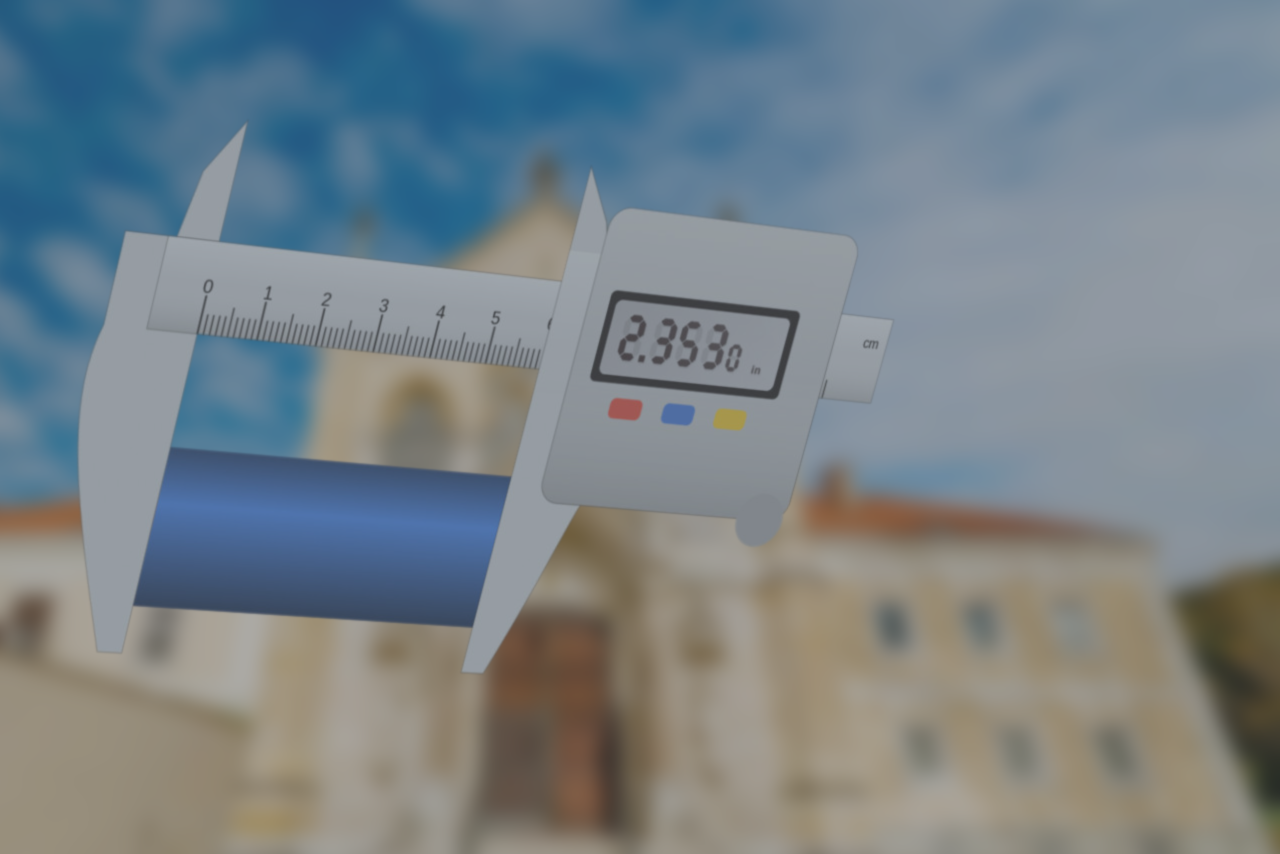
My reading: 2.3530 in
